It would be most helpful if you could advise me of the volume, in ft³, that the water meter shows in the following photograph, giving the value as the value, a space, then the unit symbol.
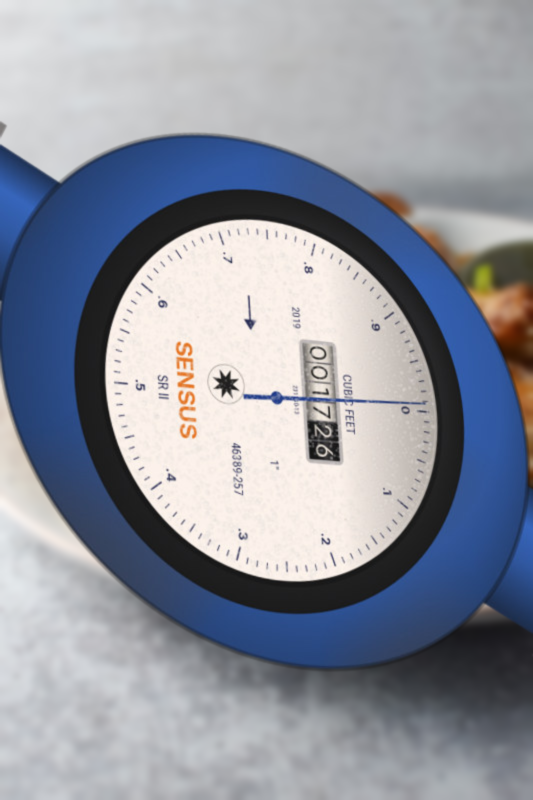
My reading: 1725.99 ft³
